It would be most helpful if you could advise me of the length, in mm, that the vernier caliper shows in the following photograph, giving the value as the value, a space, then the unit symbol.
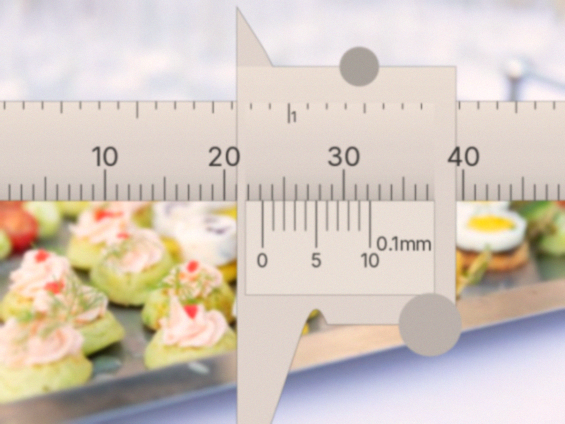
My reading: 23.2 mm
